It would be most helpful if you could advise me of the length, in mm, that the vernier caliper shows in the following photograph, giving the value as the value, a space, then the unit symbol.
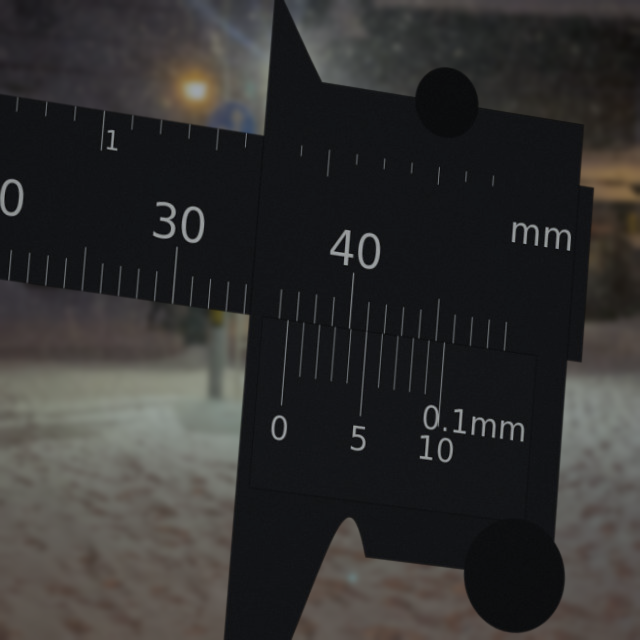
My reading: 36.5 mm
